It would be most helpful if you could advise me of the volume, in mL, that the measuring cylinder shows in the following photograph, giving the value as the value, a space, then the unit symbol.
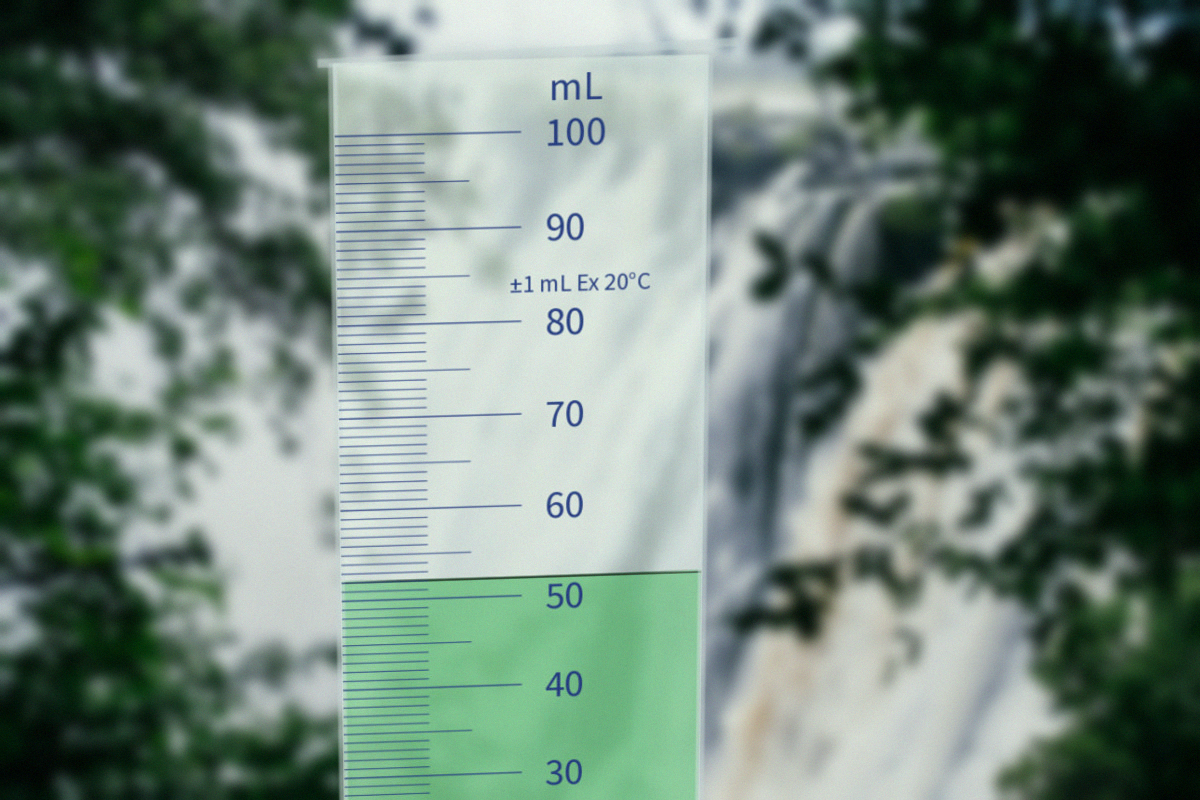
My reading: 52 mL
